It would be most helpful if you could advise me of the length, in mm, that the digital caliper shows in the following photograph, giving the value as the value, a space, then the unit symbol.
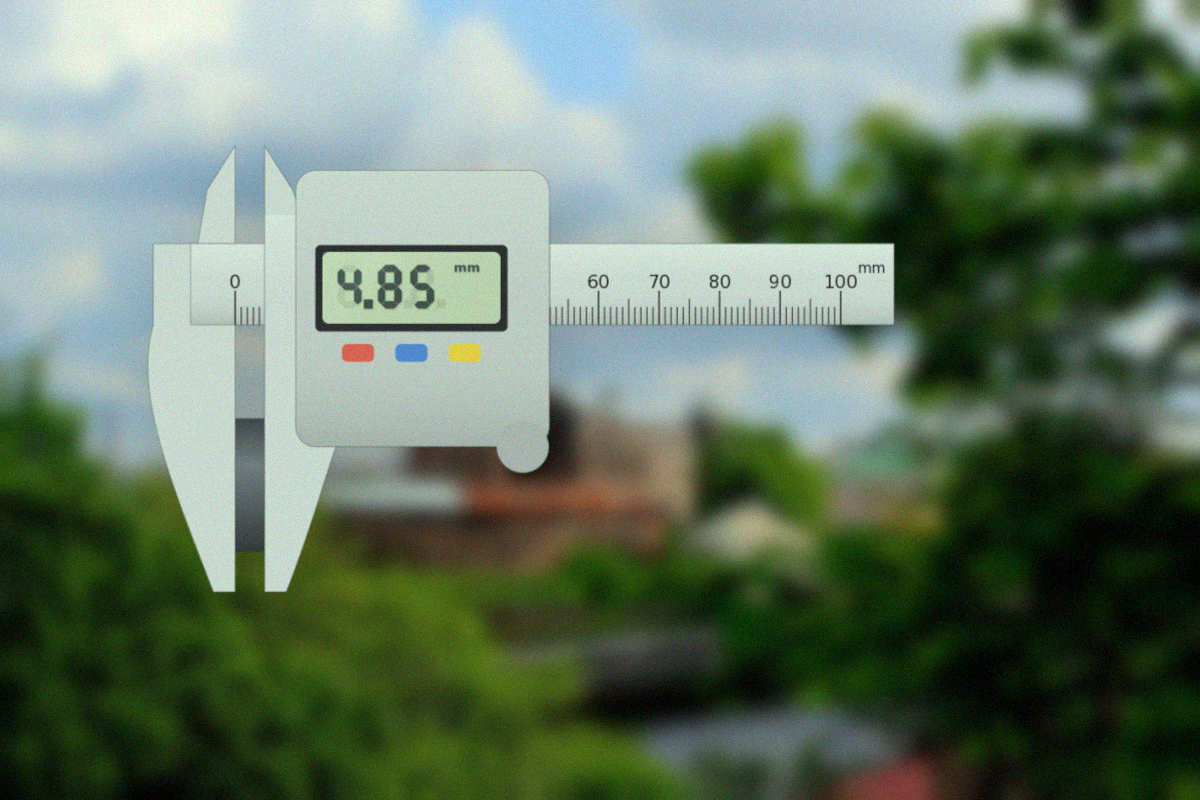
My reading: 4.85 mm
